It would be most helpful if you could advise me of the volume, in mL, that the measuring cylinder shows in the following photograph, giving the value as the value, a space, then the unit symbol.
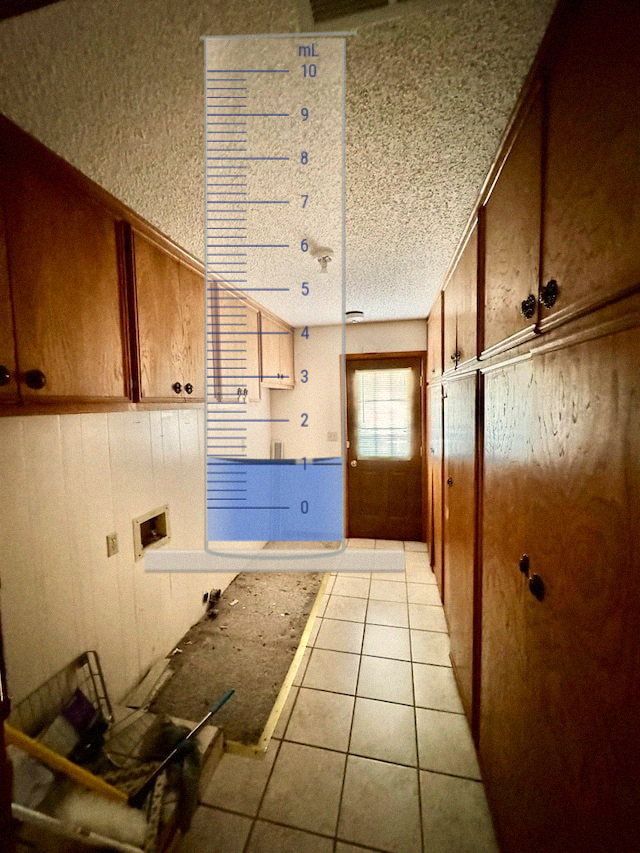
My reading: 1 mL
